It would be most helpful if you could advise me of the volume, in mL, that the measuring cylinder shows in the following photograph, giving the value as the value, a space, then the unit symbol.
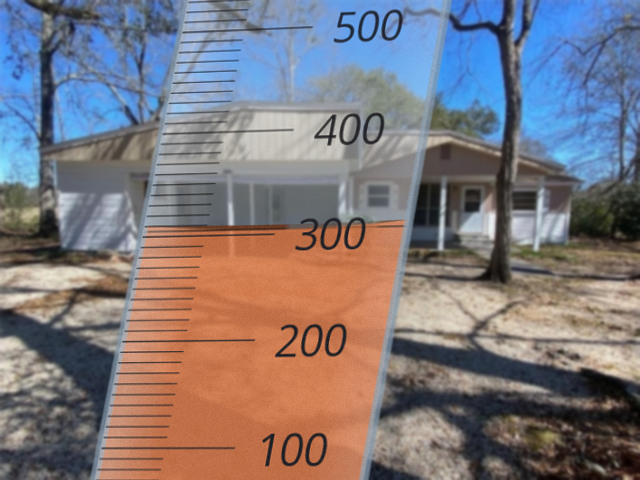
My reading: 305 mL
